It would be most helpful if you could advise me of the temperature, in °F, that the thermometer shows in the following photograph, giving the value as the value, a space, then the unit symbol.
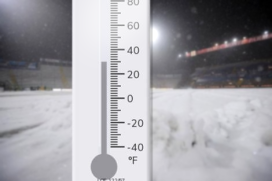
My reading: 30 °F
